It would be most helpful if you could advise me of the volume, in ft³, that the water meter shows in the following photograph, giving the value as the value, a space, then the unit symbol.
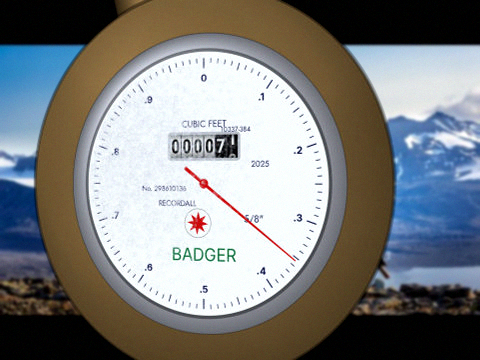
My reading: 71.35 ft³
